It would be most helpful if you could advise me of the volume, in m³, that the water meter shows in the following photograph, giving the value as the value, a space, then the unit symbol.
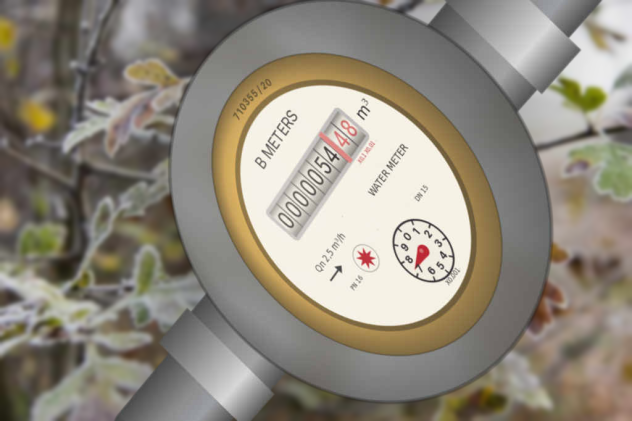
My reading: 54.487 m³
